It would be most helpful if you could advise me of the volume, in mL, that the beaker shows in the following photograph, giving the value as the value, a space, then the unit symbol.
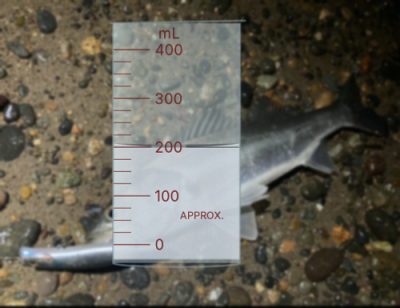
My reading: 200 mL
